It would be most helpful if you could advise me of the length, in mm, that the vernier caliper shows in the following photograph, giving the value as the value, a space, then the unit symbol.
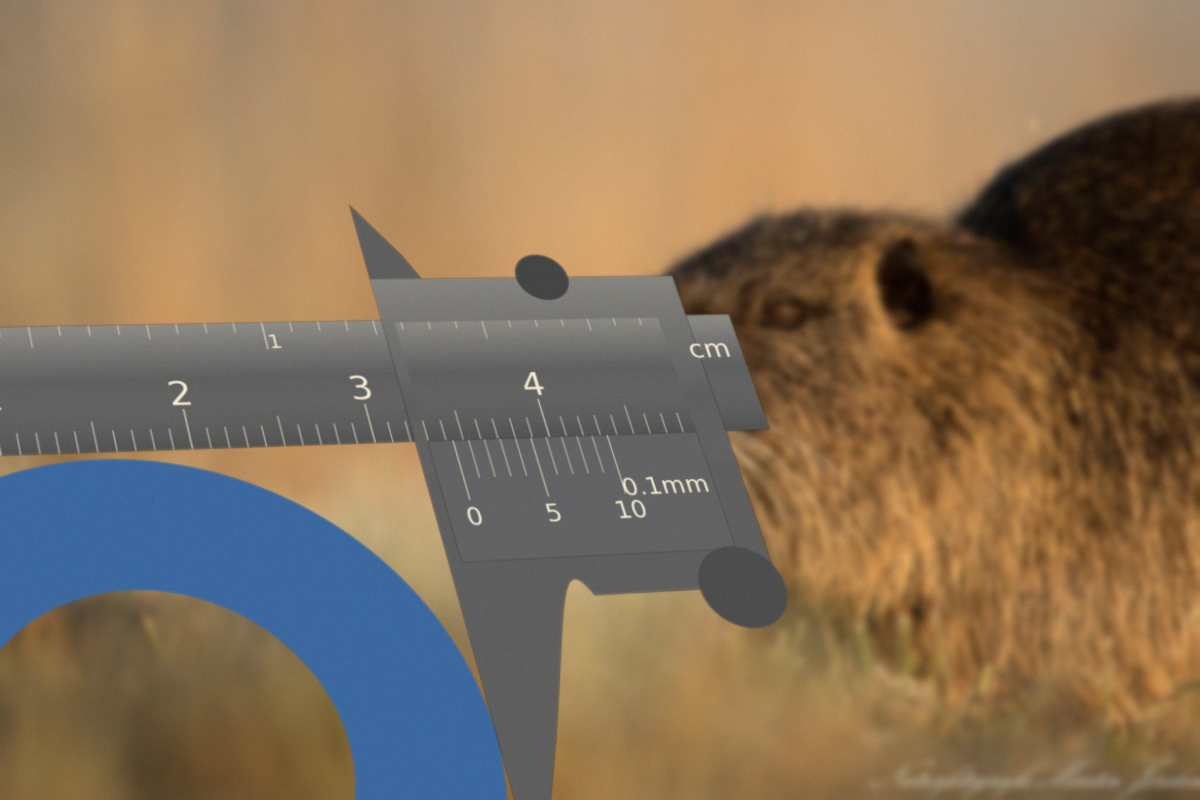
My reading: 34.4 mm
